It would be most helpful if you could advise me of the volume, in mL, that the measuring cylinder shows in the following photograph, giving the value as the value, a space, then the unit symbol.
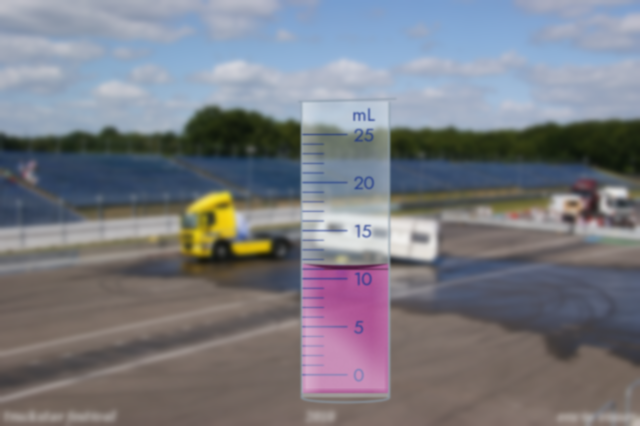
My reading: 11 mL
